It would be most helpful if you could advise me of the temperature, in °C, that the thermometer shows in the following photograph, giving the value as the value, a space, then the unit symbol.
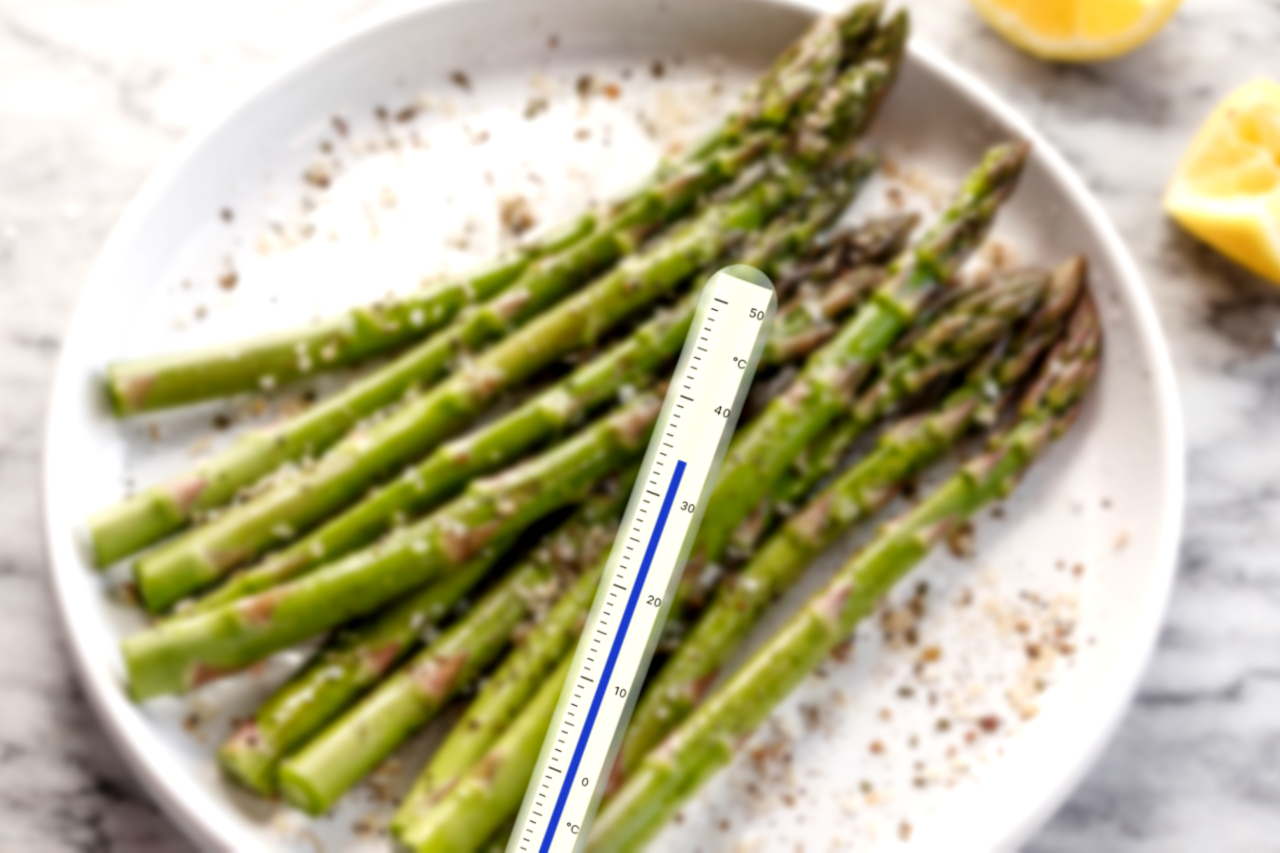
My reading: 34 °C
